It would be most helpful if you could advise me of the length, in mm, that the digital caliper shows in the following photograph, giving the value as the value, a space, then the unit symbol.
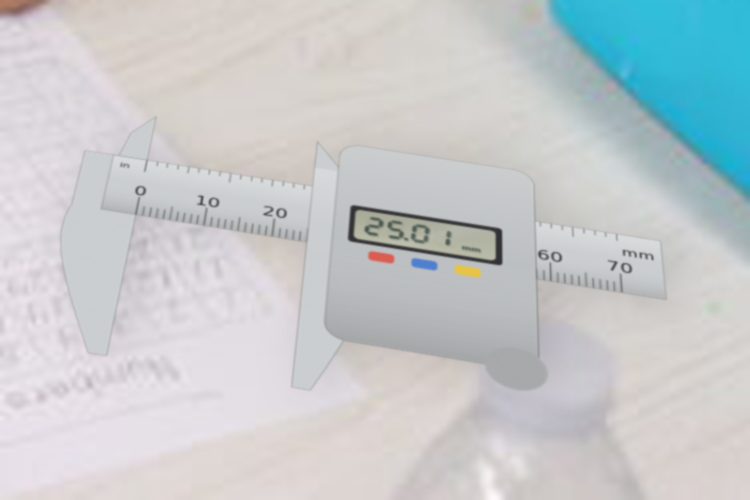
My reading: 25.01 mm
